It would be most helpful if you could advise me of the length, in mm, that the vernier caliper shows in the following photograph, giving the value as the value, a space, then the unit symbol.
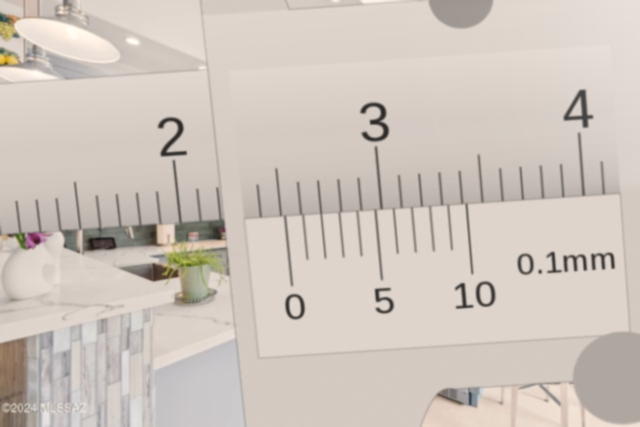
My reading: 25.2 mm
